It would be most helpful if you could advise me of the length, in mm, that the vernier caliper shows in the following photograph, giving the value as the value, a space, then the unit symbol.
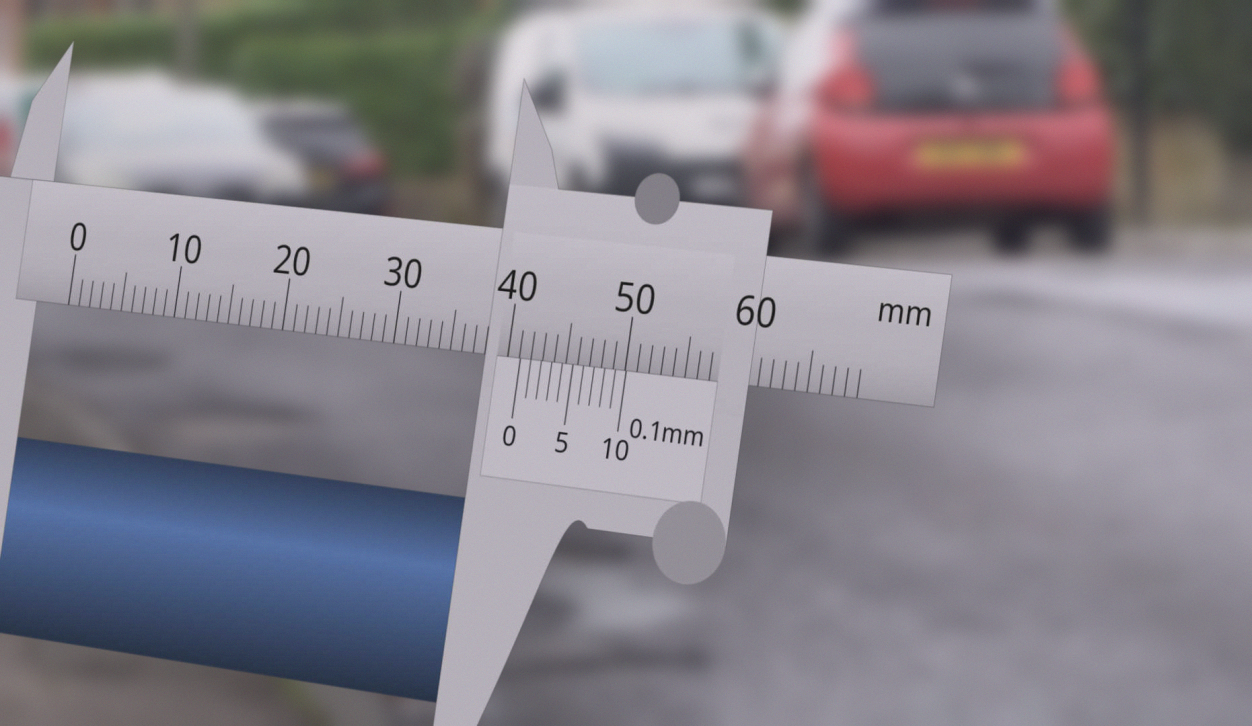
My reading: 41.1 mm
